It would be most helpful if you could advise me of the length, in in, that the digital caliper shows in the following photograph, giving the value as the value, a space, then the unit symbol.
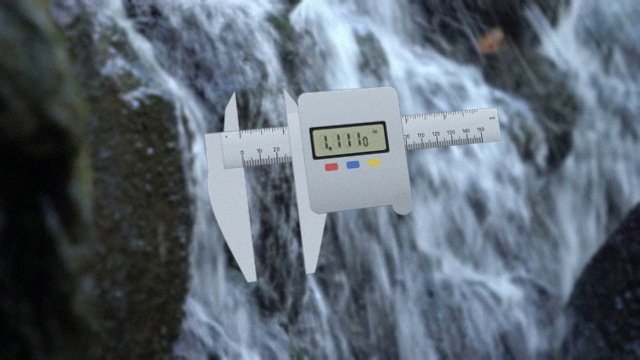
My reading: 1.1110 in
